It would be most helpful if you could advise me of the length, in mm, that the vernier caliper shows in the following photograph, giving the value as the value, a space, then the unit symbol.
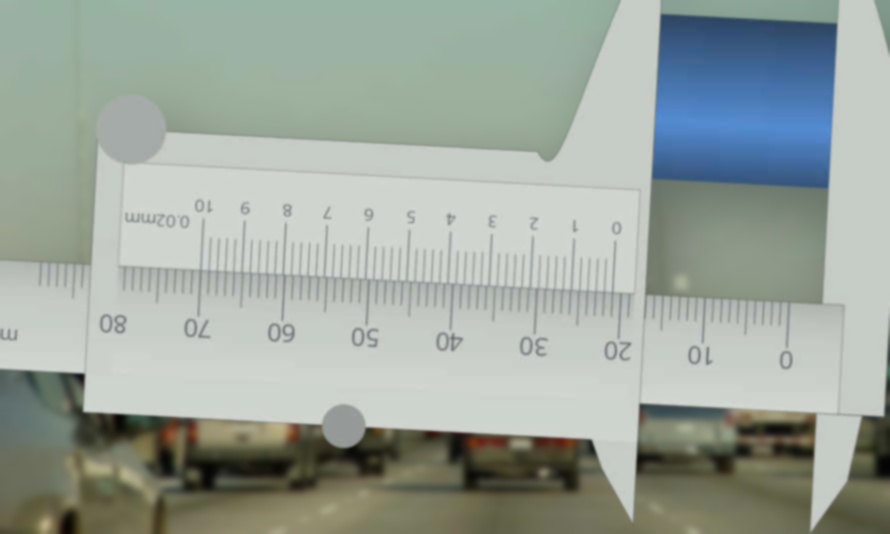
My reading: 21.0 mm
